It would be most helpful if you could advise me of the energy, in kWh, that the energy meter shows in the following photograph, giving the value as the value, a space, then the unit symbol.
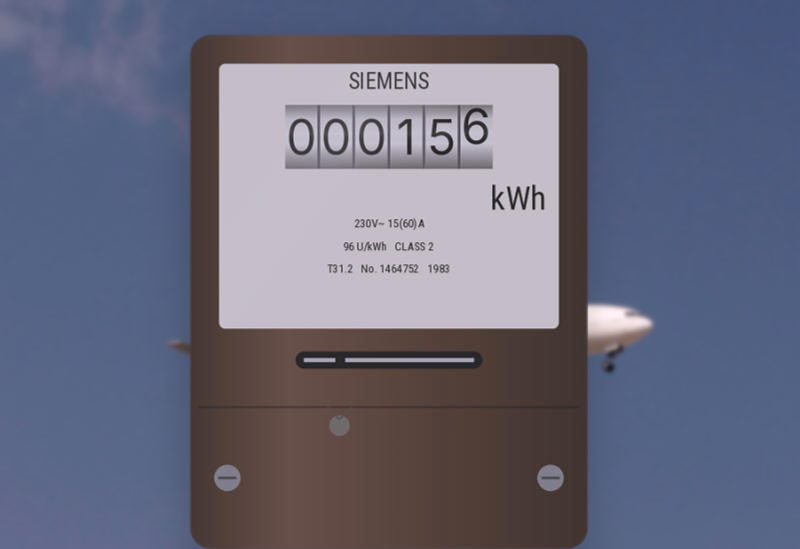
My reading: 156 kWh
